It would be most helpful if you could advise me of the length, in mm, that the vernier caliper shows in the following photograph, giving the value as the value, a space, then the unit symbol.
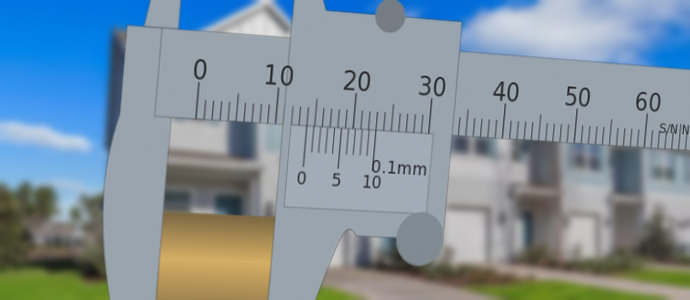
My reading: 14.0 mm
